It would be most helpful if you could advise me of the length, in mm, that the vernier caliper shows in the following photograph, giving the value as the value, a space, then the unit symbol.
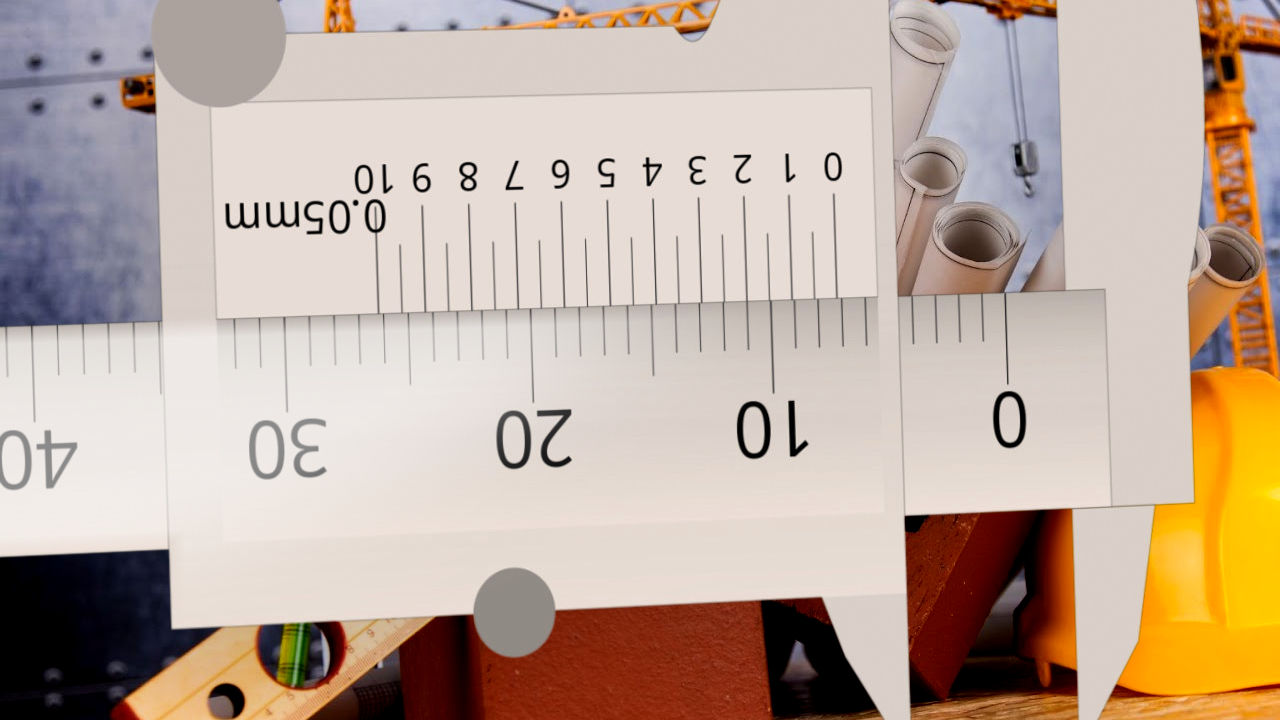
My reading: 7.2 mm
